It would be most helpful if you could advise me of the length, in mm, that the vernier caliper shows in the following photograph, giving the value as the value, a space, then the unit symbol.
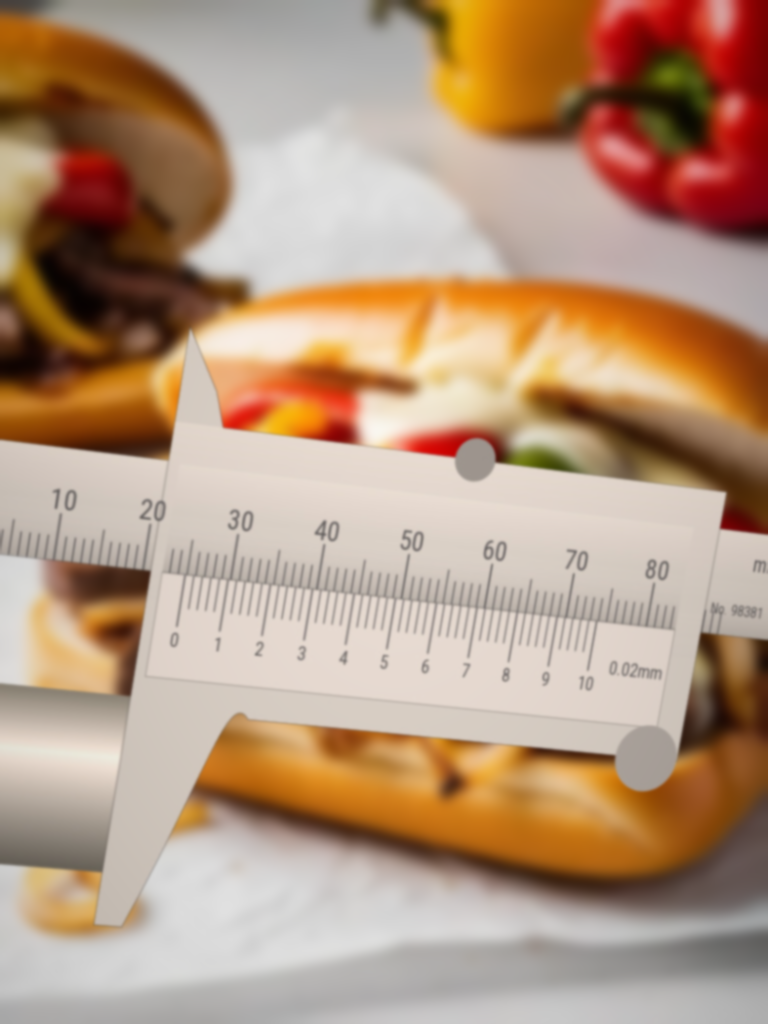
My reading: 24.8 mm
